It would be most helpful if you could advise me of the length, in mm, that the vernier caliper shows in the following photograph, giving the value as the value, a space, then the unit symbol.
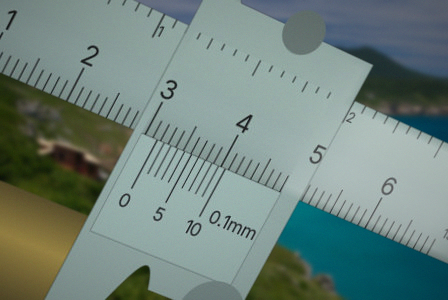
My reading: 31.6 mm
